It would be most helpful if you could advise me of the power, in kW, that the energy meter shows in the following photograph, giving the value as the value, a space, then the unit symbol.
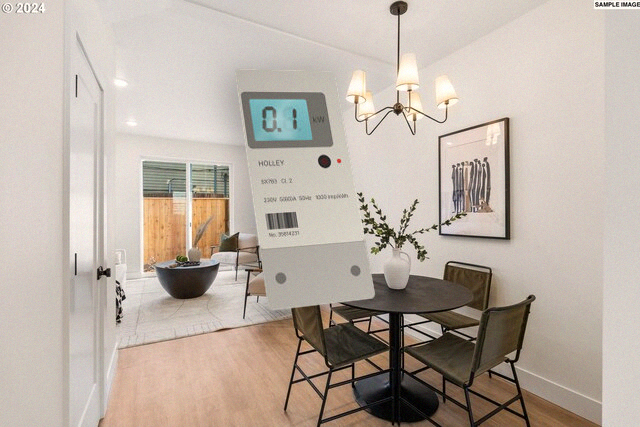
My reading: 0.1 kW
